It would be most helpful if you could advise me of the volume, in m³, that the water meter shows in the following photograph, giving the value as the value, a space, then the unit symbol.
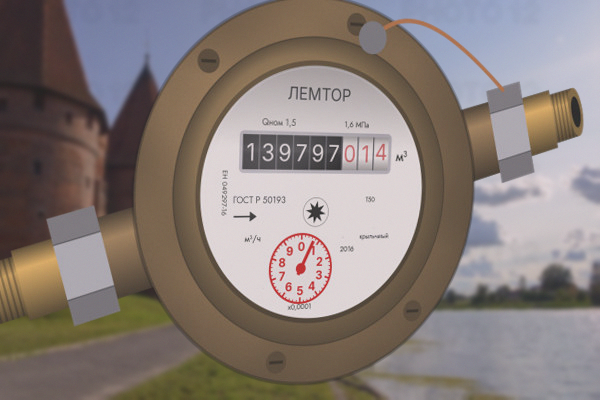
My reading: 139797.0140 m³
